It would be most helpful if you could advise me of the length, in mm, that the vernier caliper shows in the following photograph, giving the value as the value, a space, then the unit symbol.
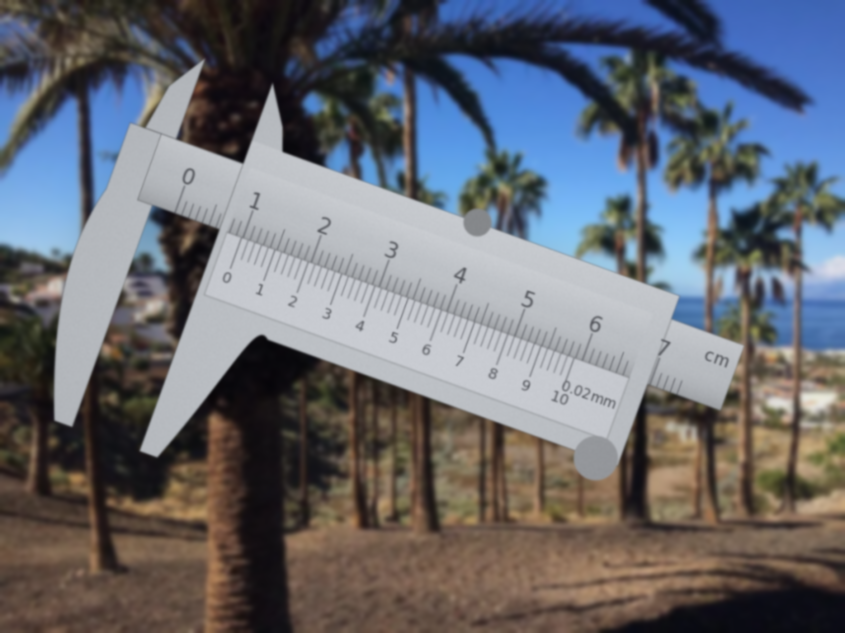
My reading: 9.8 mm
